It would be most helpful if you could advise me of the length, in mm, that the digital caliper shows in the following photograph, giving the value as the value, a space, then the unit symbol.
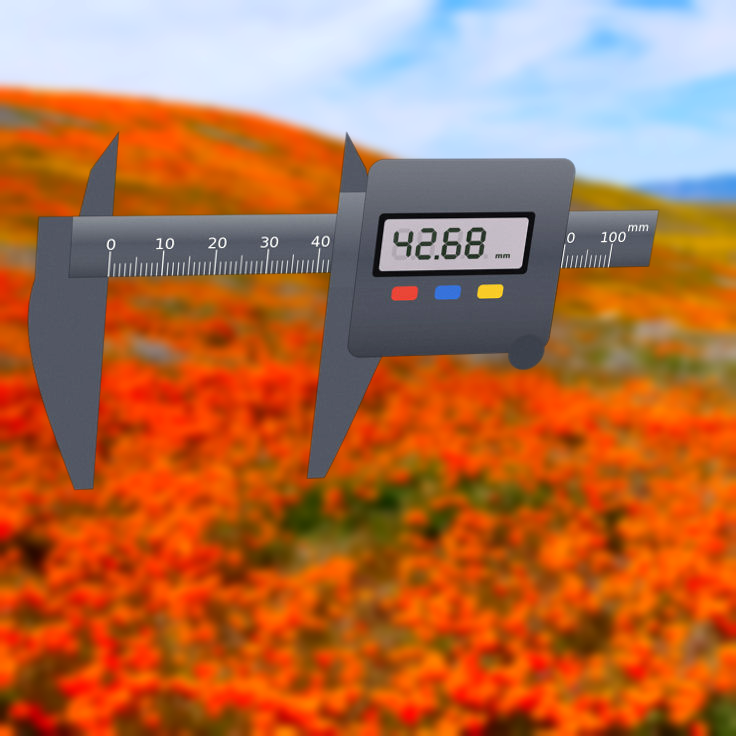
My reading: 42.68 mm
